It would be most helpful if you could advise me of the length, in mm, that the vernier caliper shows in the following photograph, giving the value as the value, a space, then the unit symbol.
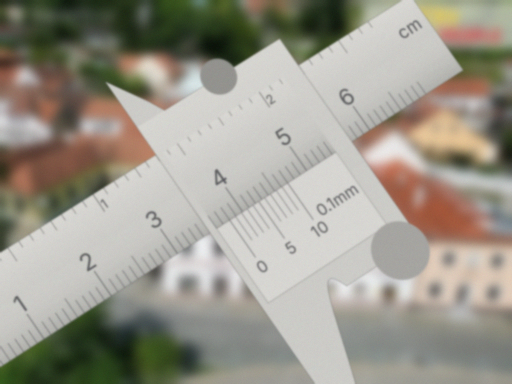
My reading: 38.0 mm
